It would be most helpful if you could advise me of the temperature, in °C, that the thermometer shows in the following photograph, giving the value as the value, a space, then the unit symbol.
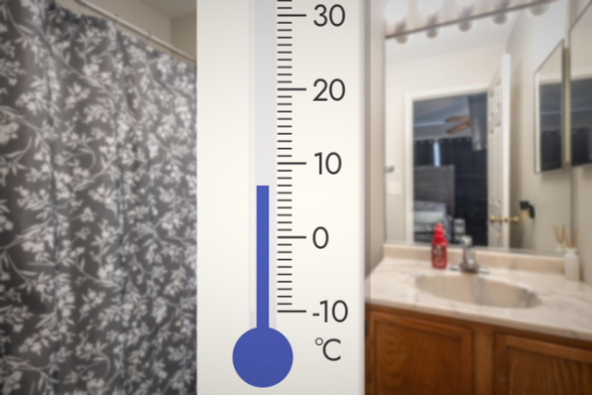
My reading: 7 °C
